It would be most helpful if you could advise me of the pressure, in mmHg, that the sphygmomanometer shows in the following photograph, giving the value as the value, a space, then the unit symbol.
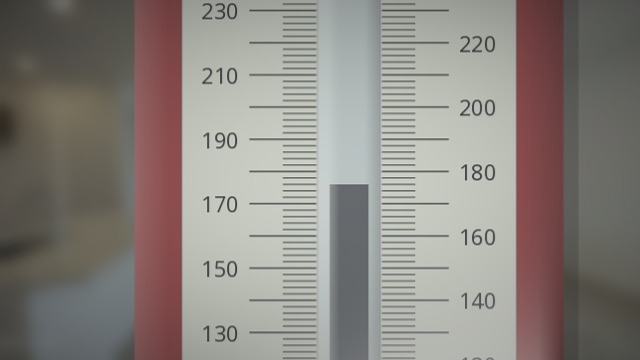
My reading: 176 mmHg
